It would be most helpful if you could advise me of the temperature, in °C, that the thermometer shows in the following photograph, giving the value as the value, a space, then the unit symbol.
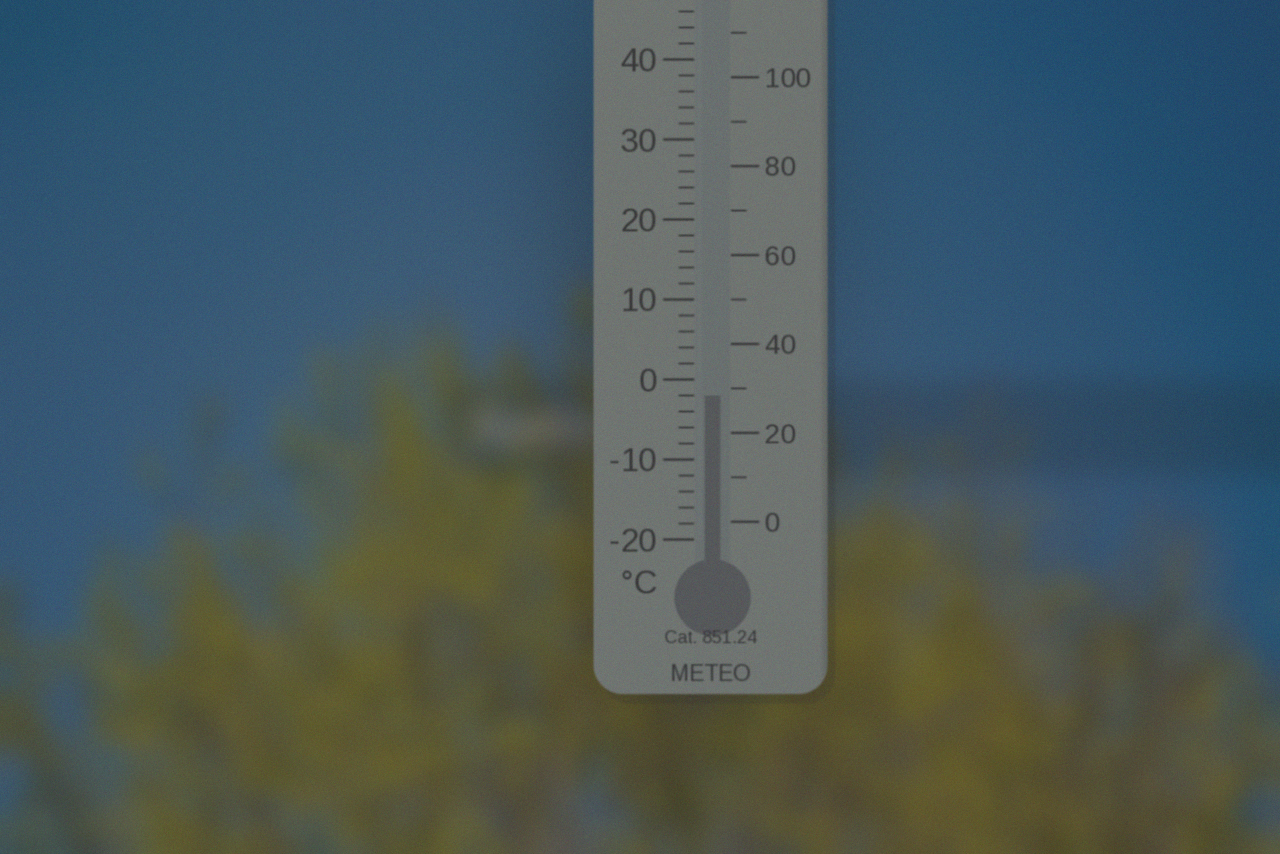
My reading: -2 °C
